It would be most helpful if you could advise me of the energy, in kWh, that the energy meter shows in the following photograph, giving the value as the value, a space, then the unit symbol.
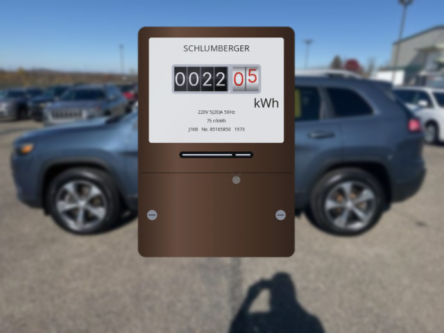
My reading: 22.05 kWh
